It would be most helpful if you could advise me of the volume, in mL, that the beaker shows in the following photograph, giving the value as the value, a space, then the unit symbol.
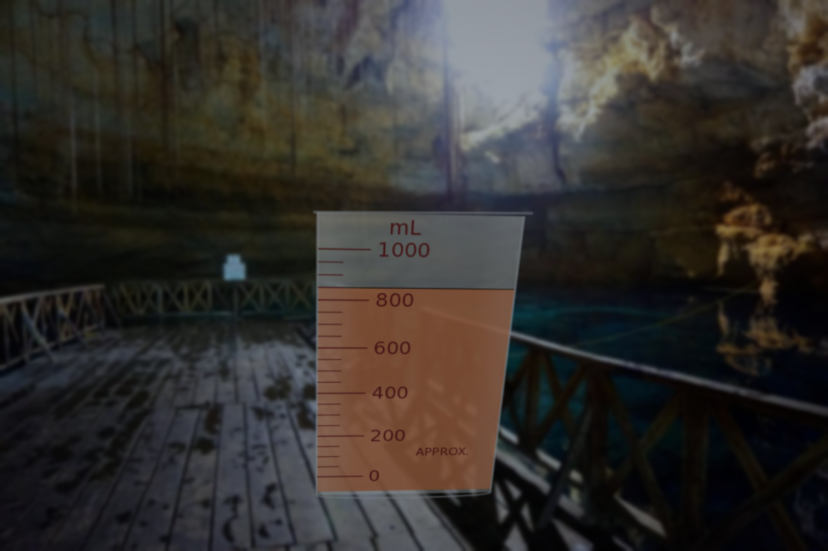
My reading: 850 mL
